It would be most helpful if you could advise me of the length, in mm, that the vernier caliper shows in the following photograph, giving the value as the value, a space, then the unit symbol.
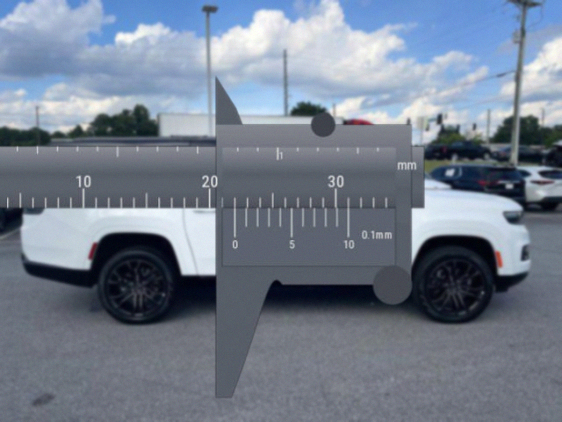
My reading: 22.0 mm
